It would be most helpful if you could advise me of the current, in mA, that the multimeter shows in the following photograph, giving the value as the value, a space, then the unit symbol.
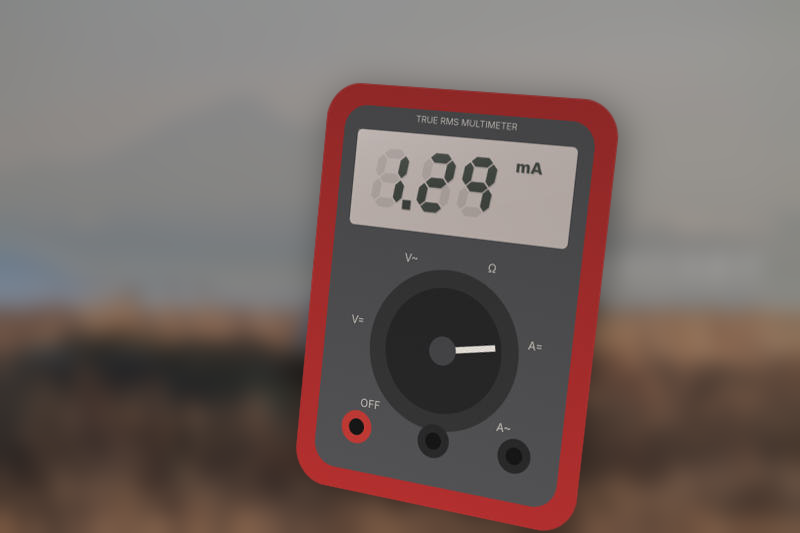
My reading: 1.29 mA
